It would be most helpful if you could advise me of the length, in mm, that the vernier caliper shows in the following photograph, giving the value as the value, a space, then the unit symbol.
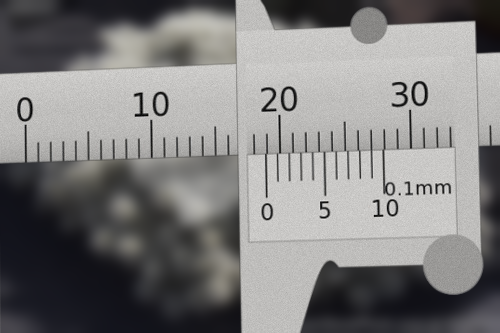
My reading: 18.9 mm
